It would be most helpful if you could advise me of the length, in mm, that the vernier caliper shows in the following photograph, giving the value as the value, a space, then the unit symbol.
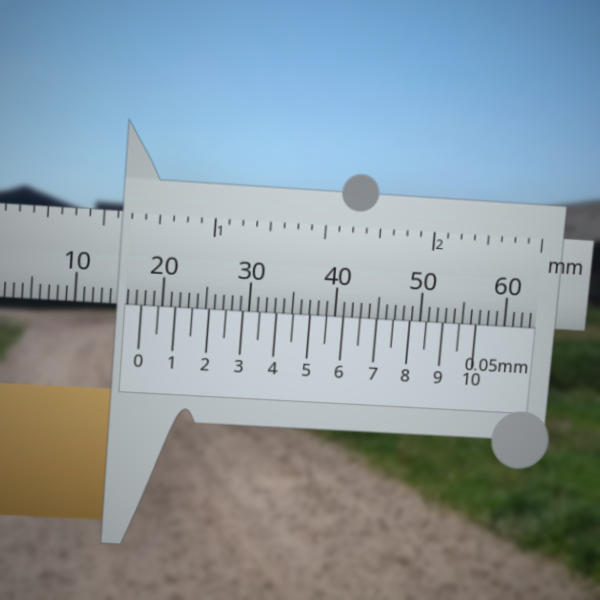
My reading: 17.6 mm
